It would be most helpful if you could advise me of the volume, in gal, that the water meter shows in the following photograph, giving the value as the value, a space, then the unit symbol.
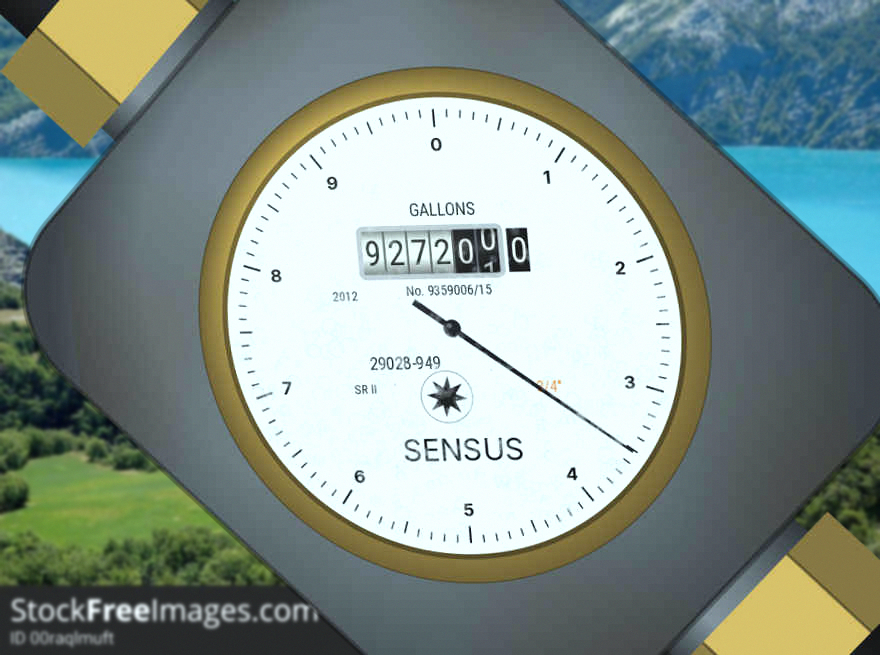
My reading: 9272003.5 gal
